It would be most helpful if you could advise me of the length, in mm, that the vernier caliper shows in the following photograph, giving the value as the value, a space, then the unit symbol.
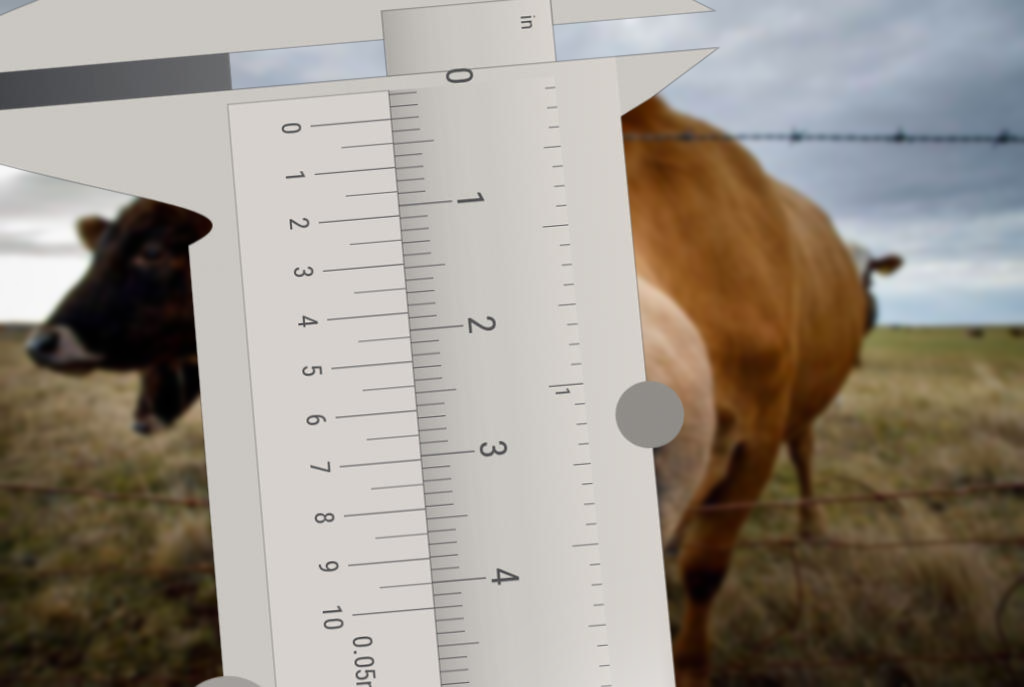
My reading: 3.0 mm
